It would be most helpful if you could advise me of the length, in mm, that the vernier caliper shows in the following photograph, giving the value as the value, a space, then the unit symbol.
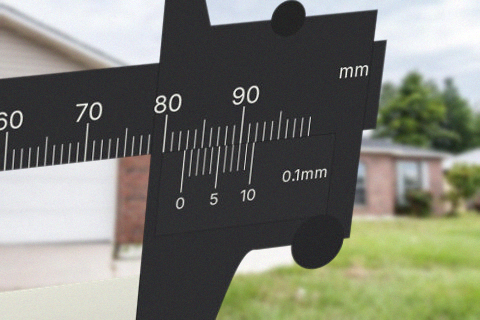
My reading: 82.8 mm
